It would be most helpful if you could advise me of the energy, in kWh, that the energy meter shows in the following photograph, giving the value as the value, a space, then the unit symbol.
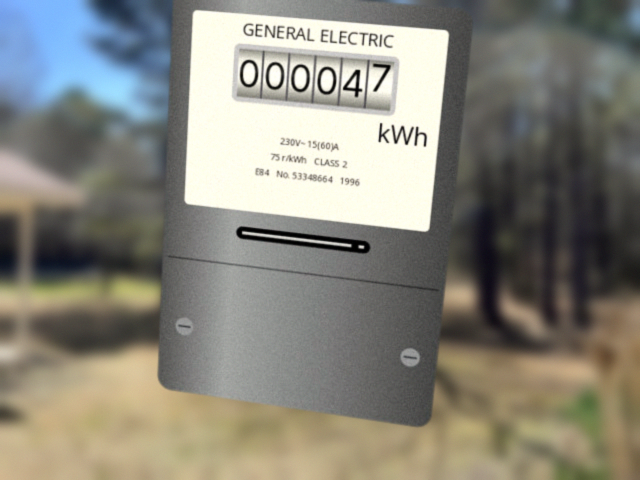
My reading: 47 kWh
